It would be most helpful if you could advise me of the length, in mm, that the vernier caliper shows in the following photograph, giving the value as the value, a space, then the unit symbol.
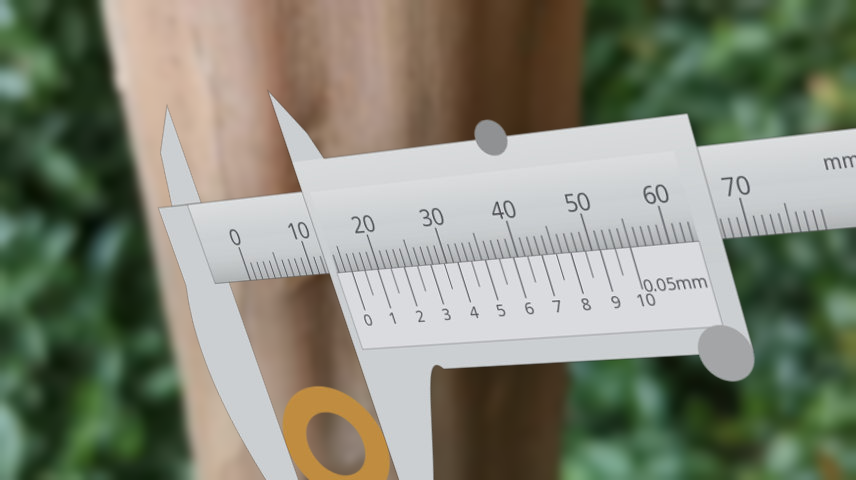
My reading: 16.0 mm
